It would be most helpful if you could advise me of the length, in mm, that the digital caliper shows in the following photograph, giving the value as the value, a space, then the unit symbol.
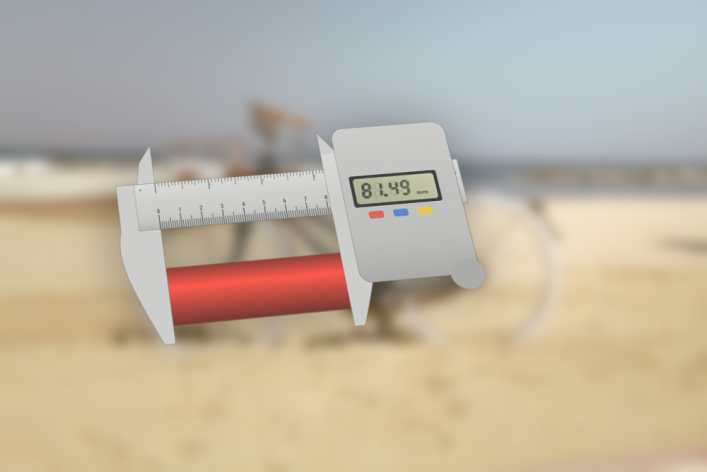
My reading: 81.49 mm
